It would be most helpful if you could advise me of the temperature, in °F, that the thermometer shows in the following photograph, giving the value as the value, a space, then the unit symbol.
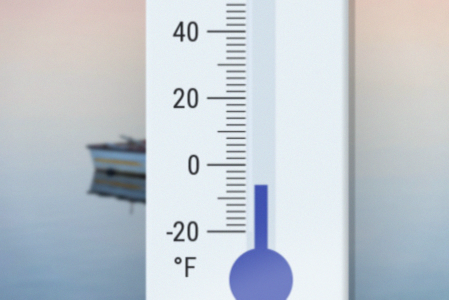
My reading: -6 °F
